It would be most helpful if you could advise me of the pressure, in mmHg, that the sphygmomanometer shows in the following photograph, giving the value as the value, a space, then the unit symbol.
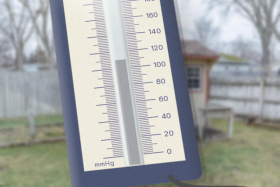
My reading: 110 mmHg
